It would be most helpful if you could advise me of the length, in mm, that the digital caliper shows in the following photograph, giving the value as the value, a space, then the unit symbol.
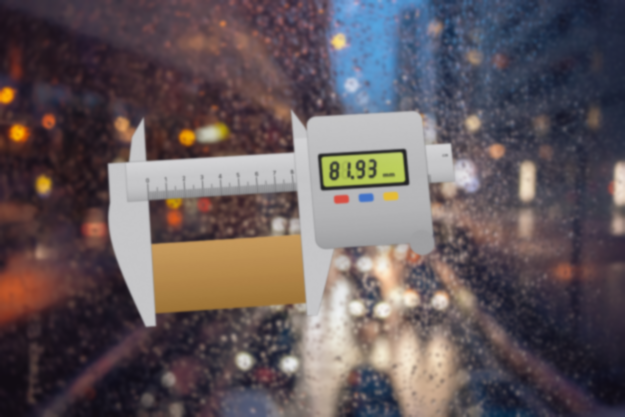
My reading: 81.93 mm
